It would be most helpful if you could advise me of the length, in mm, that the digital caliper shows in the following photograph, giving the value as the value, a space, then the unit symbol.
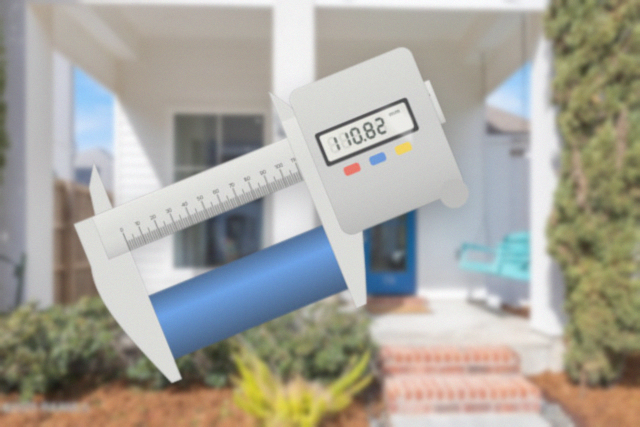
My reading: 110.82 mm
